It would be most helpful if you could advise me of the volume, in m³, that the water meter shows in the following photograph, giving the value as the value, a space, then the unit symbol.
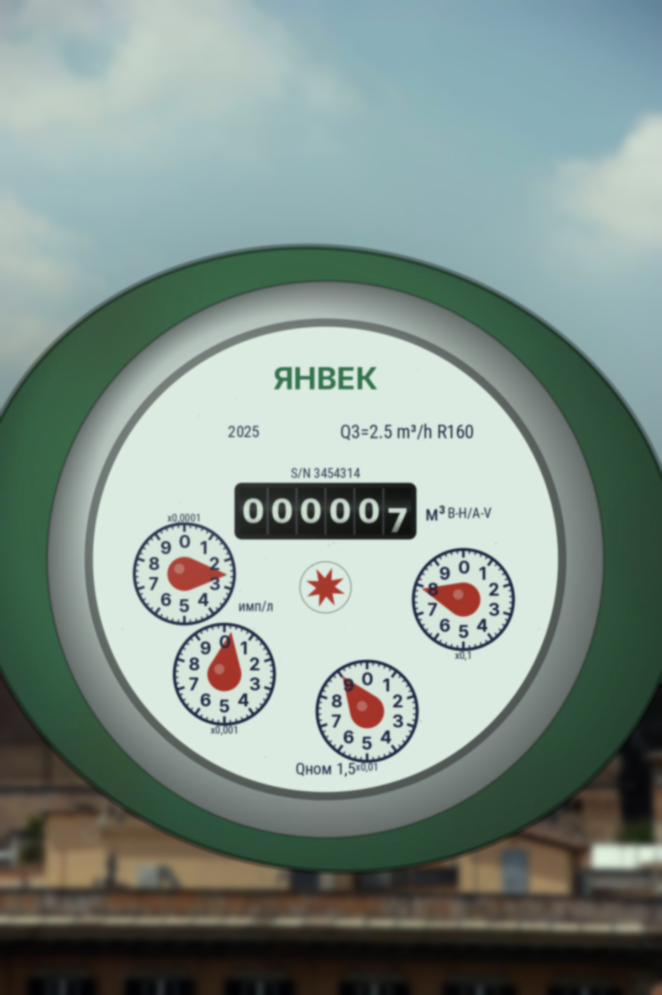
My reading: 6.7902 m³
